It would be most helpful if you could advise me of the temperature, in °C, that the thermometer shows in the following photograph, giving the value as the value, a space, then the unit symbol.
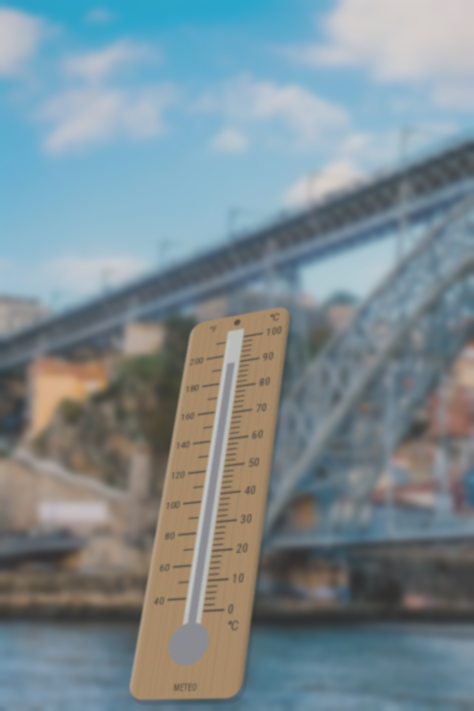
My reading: 90 °C
